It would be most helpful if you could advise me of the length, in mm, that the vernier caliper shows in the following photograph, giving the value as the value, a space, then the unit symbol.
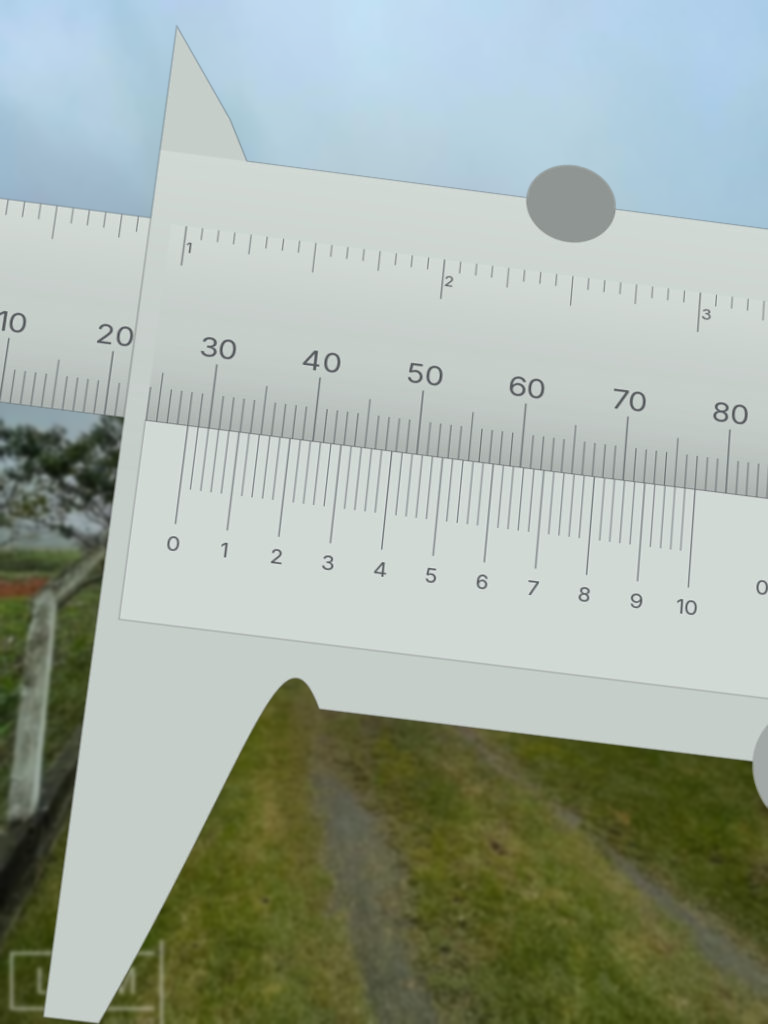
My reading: 28.0 mm
